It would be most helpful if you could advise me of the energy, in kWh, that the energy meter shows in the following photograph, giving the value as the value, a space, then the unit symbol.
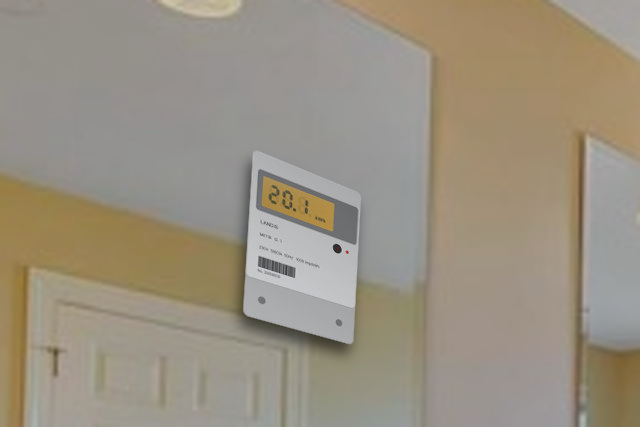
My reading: 20.1 kWh
